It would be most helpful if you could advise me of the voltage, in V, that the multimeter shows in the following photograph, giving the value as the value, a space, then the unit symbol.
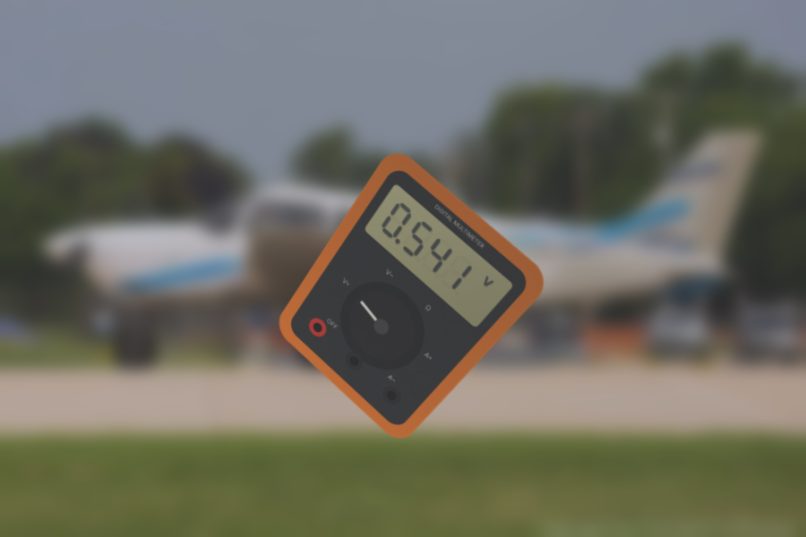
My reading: 0.541 V
